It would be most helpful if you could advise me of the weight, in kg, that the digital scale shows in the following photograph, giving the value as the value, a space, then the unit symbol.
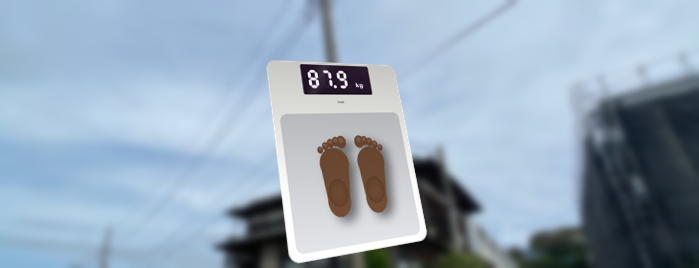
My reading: 87.9 kg
